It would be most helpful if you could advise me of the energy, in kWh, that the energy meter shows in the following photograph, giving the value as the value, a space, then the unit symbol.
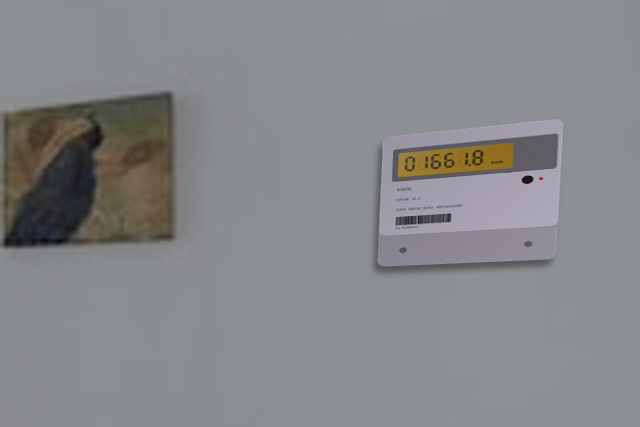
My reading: 1661.8 kWh
